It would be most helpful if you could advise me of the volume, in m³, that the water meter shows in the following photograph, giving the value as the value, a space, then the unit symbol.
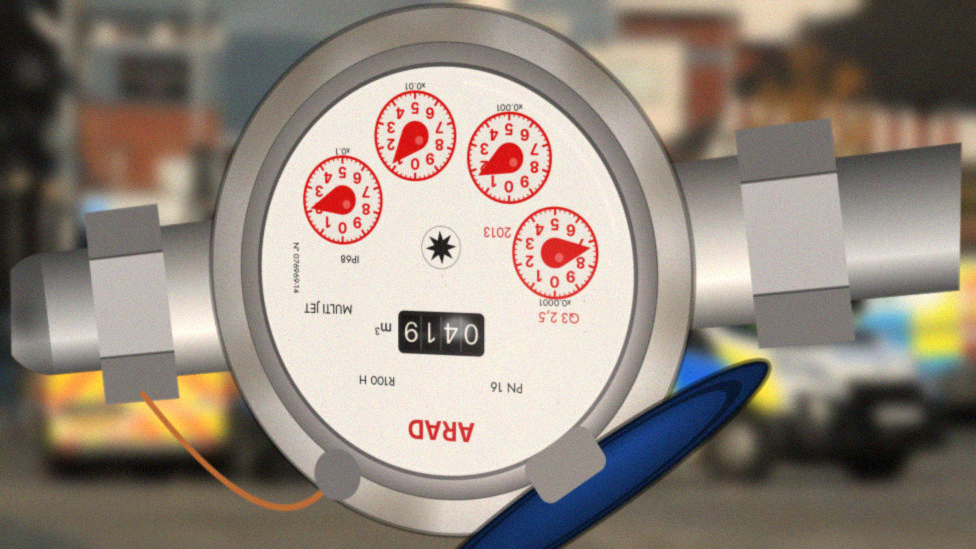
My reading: 419.2117 m³
